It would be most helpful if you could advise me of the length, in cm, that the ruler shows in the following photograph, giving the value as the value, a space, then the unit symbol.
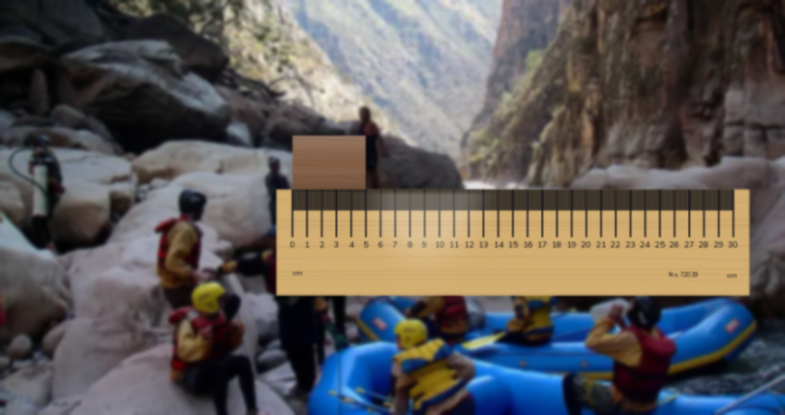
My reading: 5 cm
